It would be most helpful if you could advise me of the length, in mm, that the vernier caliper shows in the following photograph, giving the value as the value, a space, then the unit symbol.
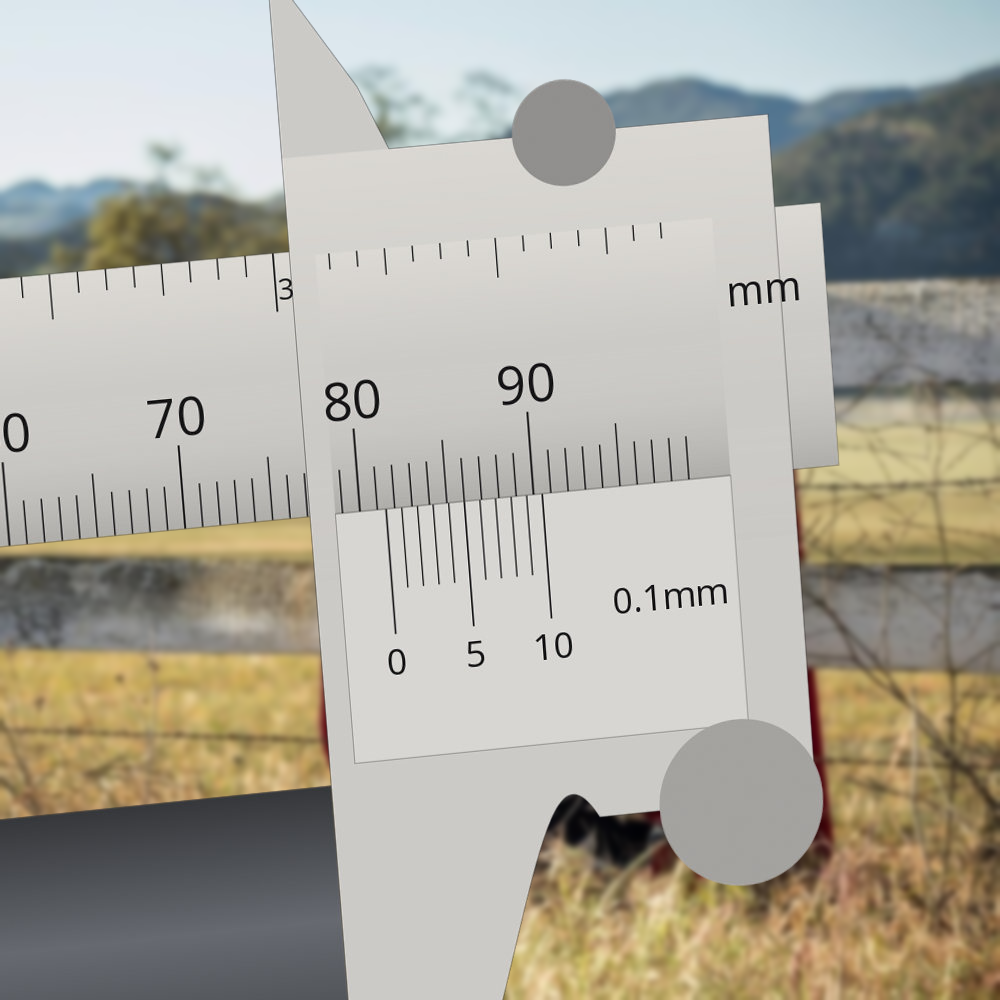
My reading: 81.5 mm
